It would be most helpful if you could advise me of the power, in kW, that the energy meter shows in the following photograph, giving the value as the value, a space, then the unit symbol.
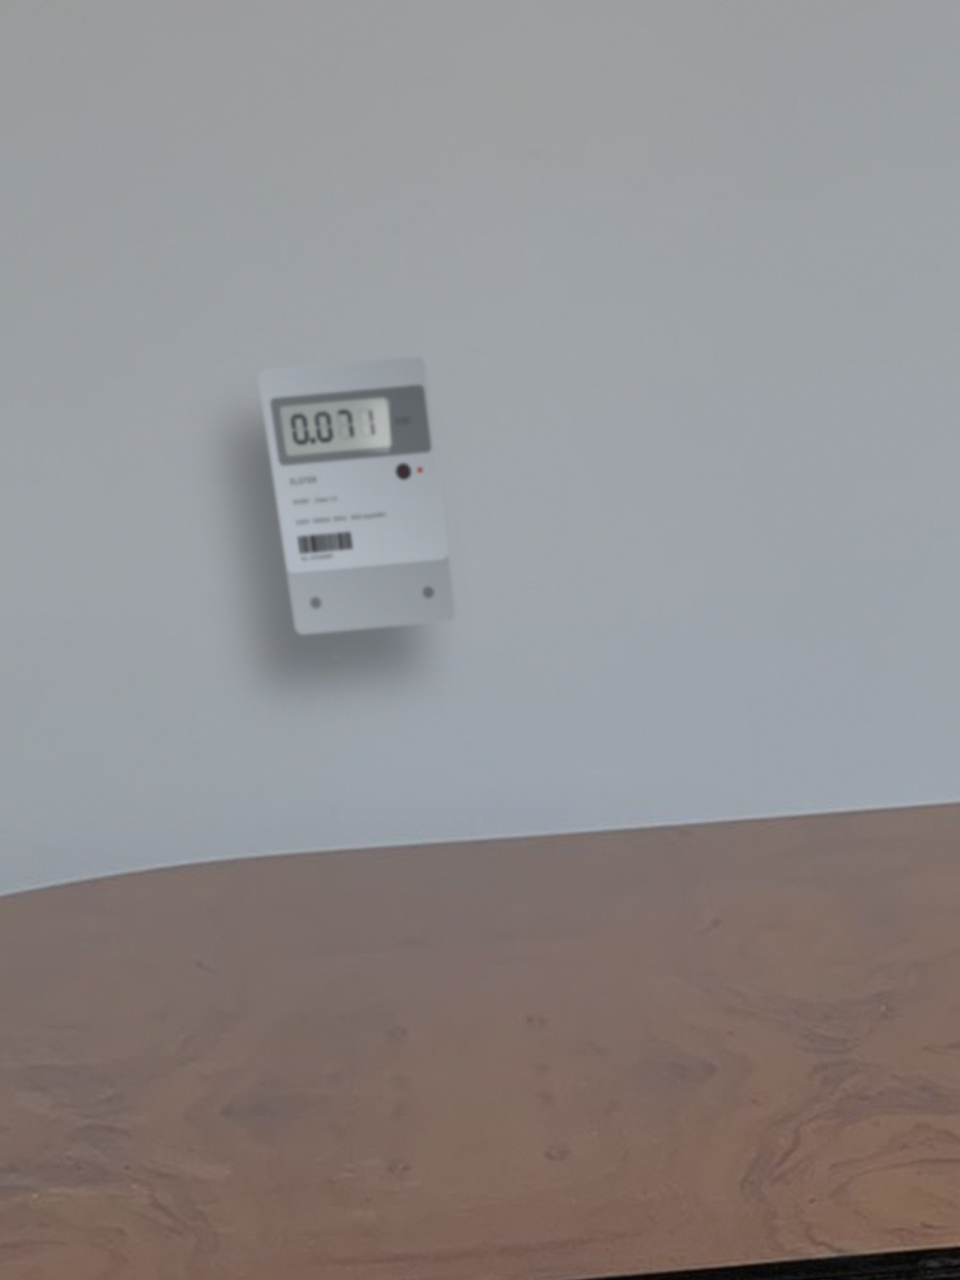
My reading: 0.071 kW
